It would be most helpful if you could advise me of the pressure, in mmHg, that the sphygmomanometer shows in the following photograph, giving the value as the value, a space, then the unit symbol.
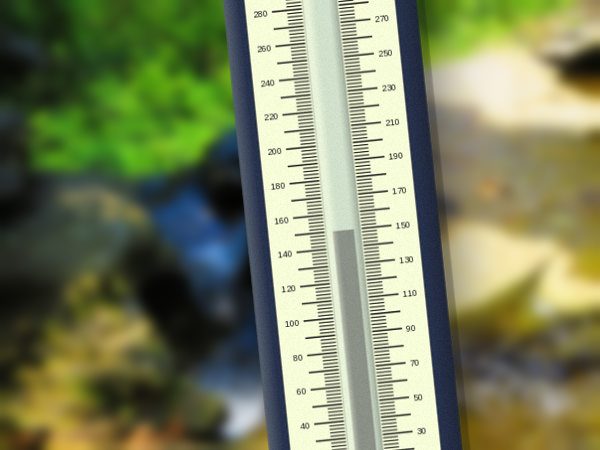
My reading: 150 mmHg
